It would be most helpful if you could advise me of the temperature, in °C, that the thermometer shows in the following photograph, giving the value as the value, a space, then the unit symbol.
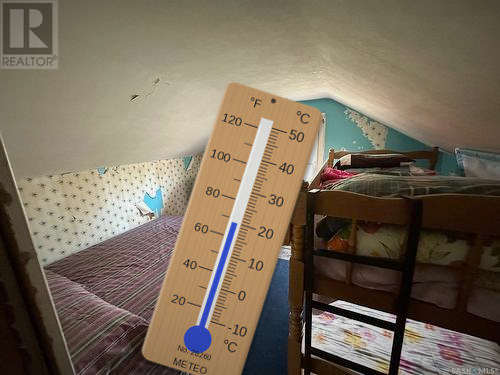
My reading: 20 °C
